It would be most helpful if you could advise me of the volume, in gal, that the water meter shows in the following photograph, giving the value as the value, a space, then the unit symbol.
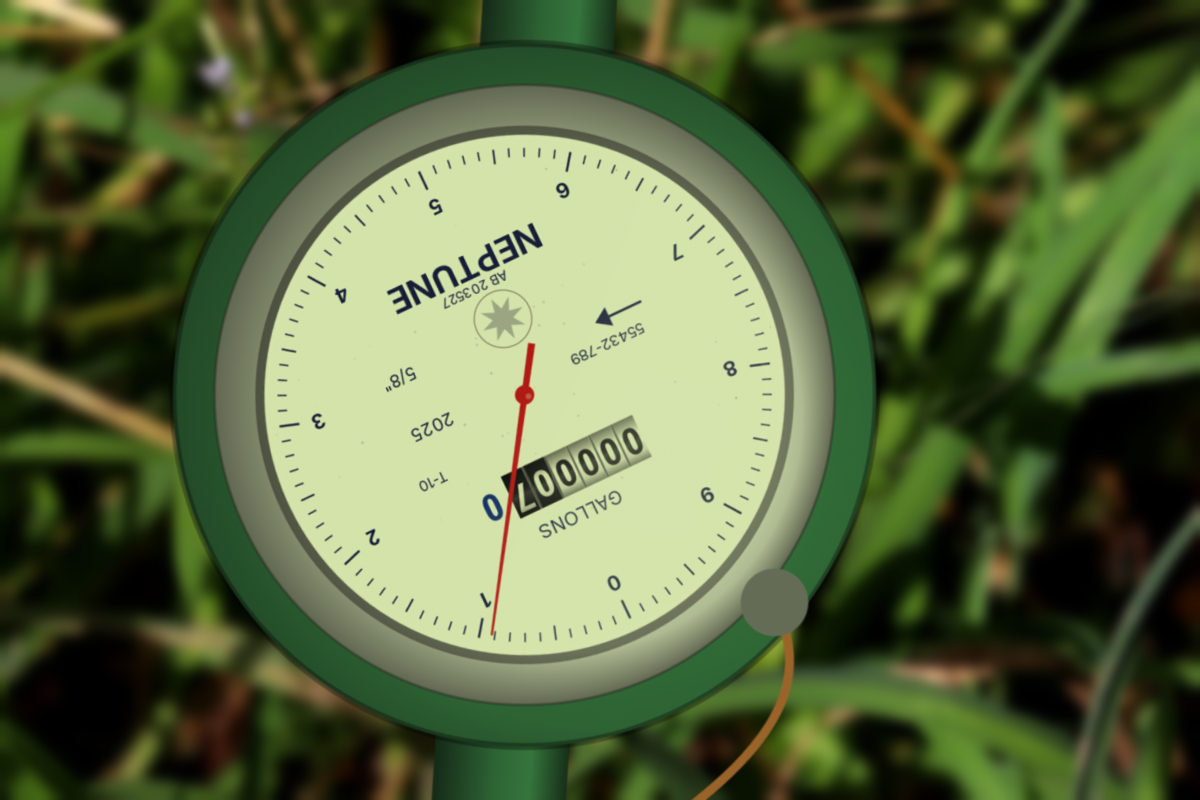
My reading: 70.9 gal
